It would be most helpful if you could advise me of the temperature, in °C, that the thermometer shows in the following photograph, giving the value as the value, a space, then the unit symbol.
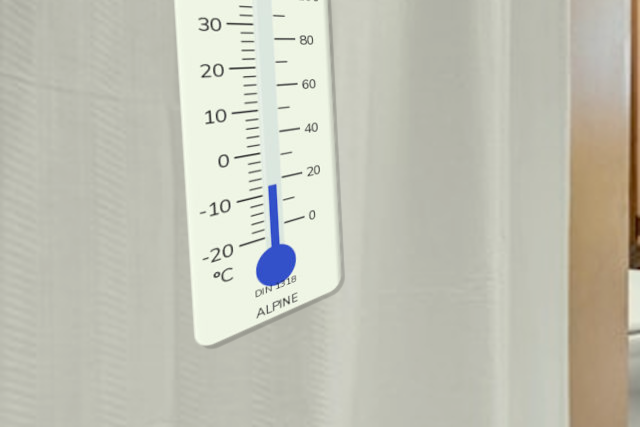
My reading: -8 °C
